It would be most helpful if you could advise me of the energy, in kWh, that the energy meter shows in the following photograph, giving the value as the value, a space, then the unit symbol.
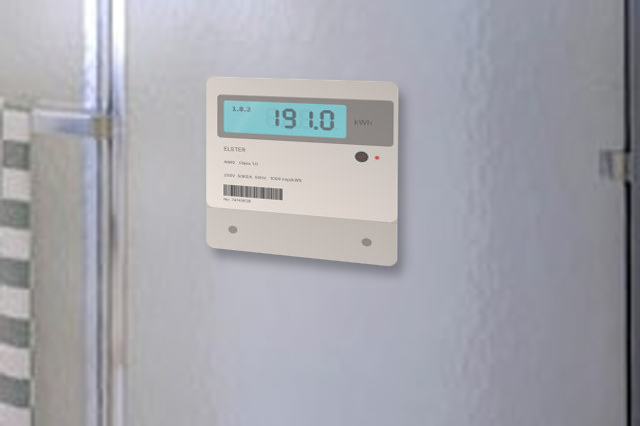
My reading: 191.0 kWh
